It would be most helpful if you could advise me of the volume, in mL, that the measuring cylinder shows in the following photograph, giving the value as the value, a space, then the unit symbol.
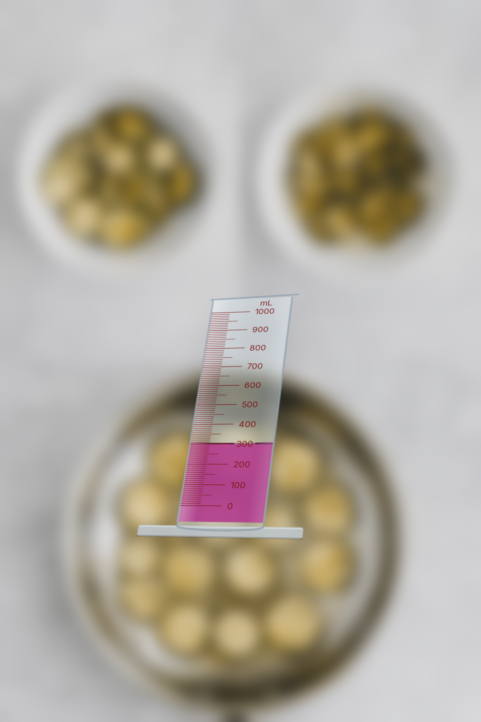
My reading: 300 mL
